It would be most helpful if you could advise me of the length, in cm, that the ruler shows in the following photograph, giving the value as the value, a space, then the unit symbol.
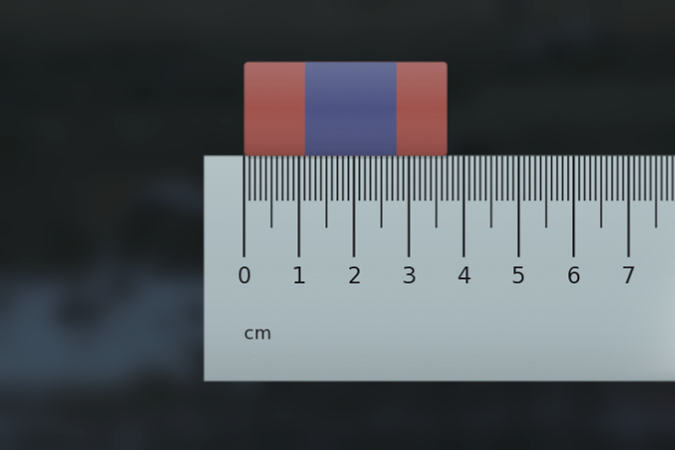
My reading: 3.7 cm
